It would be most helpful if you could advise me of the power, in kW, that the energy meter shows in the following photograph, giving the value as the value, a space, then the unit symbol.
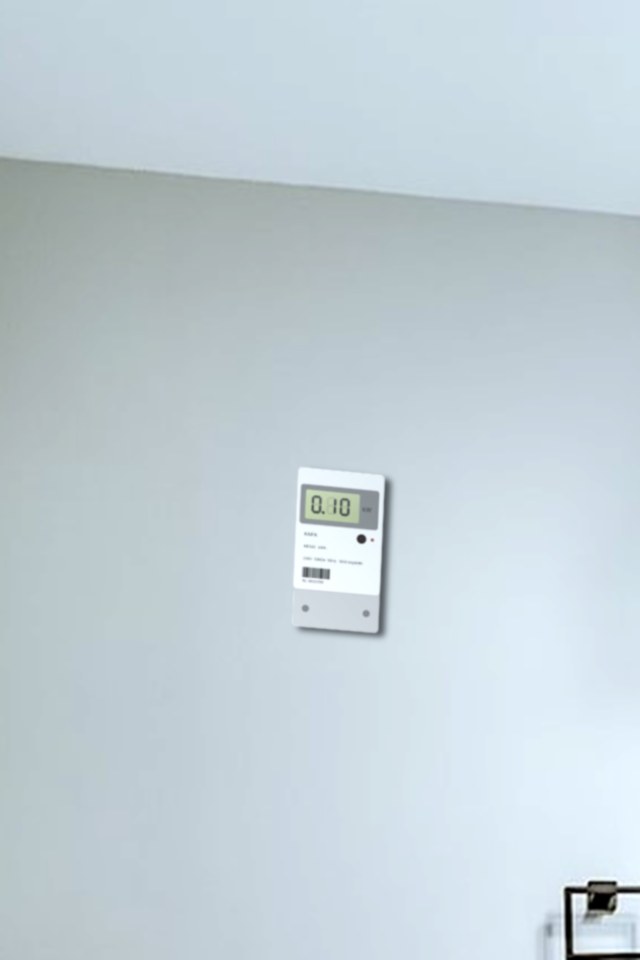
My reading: 0.10 kW
